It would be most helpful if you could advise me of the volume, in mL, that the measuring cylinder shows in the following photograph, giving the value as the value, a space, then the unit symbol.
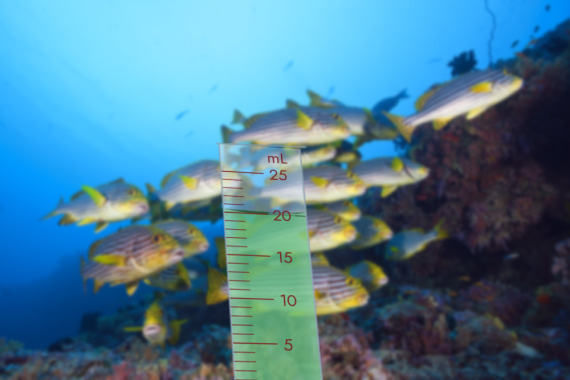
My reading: 20 mL
